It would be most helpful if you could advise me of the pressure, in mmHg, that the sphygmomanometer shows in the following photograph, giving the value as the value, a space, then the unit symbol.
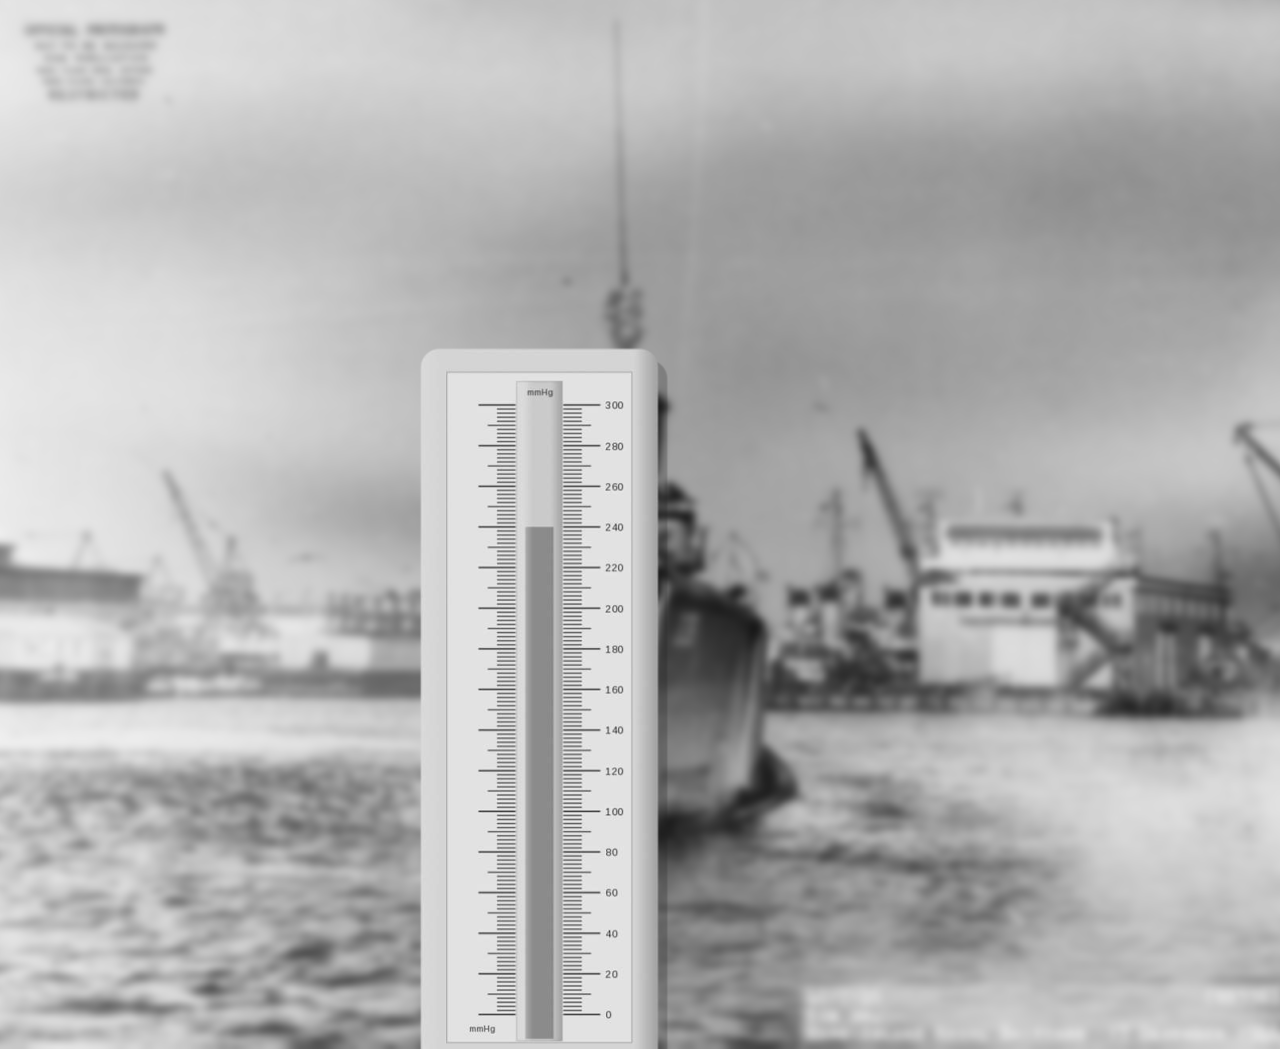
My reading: 240 mmHg
